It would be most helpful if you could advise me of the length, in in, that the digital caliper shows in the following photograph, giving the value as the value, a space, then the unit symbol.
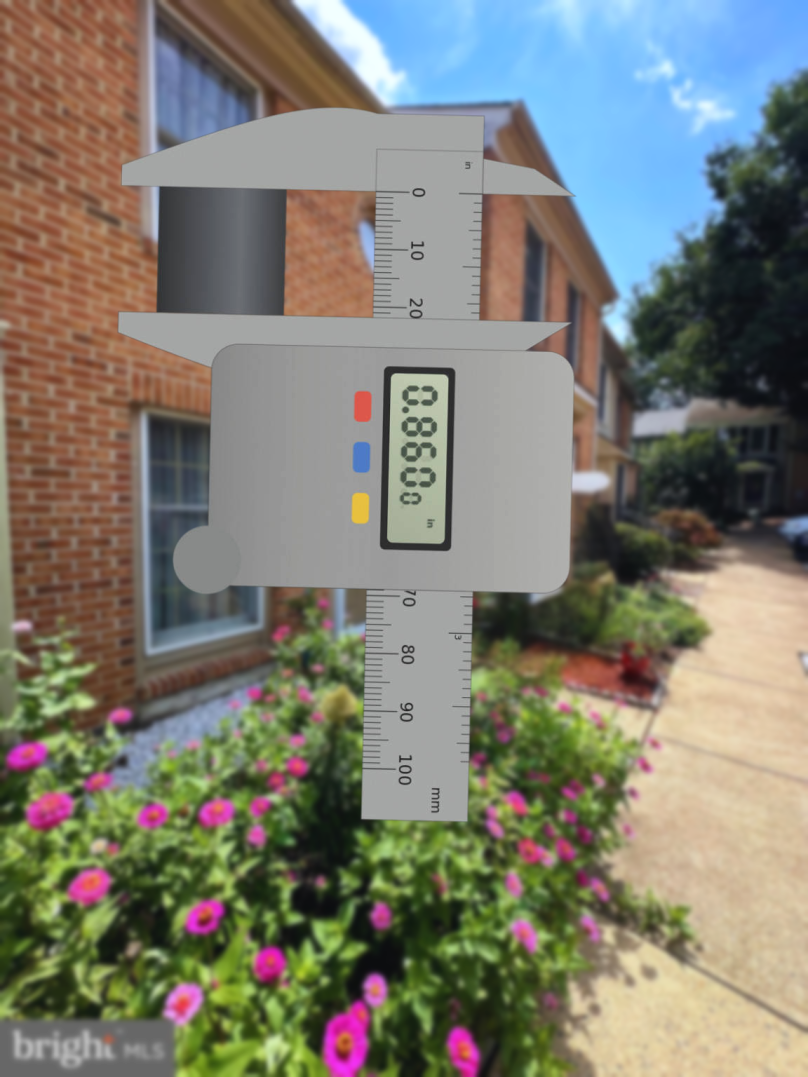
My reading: 0.8600 in
